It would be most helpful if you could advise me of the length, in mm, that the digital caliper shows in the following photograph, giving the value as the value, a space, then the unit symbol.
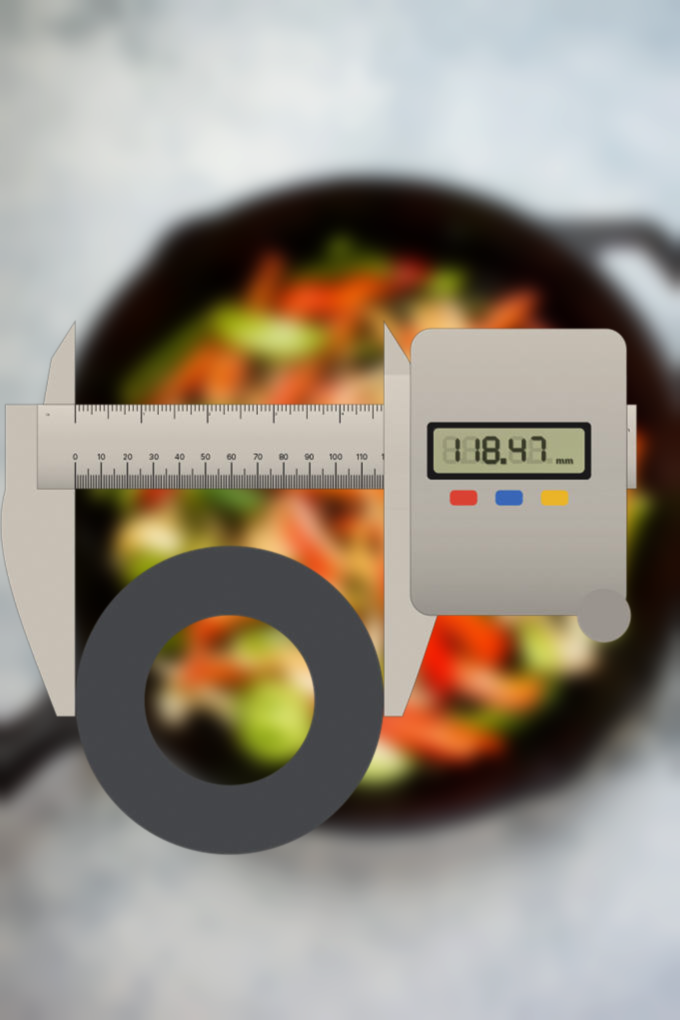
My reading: 118.47 mm
